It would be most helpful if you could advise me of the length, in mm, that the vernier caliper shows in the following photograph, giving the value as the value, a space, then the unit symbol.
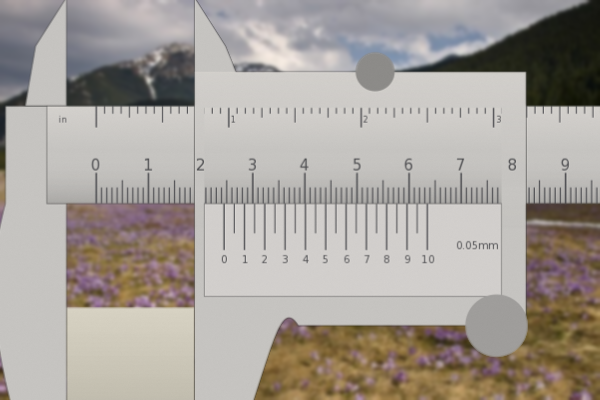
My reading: 24.5 mm
